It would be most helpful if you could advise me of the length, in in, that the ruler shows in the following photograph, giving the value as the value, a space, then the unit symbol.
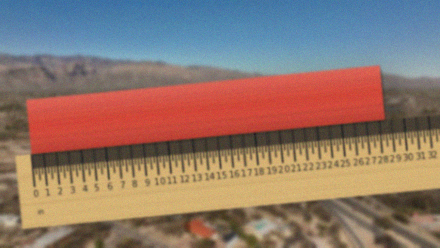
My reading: 28.5 in
